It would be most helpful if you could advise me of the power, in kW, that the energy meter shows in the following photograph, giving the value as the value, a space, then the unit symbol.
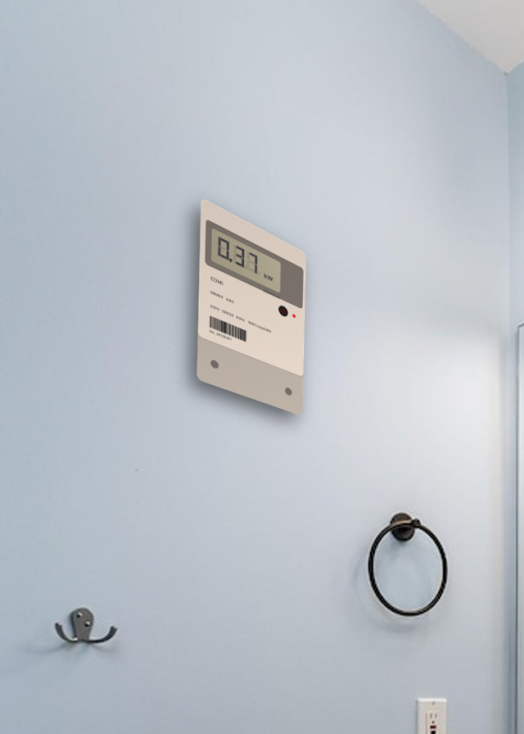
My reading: 0.37 kW
